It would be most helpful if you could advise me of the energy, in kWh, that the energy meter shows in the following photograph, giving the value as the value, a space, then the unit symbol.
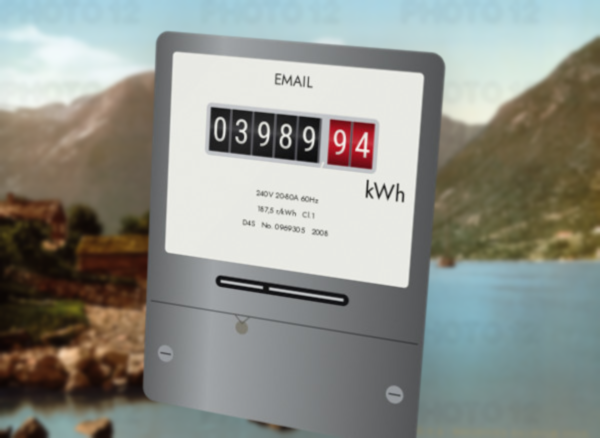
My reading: 3989.94 kWh
